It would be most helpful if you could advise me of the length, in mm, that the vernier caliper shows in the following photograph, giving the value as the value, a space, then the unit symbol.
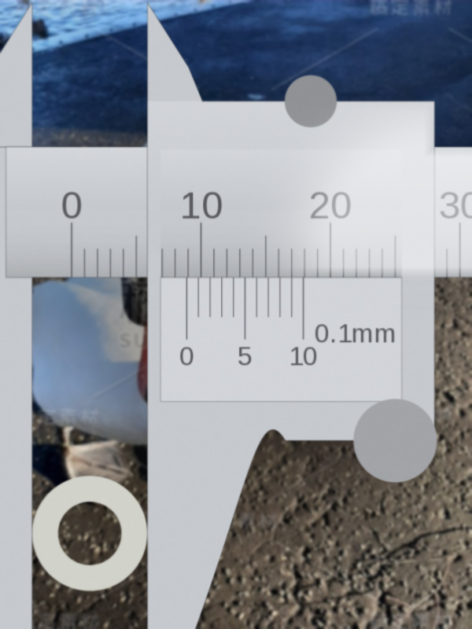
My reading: 8.9 mm
